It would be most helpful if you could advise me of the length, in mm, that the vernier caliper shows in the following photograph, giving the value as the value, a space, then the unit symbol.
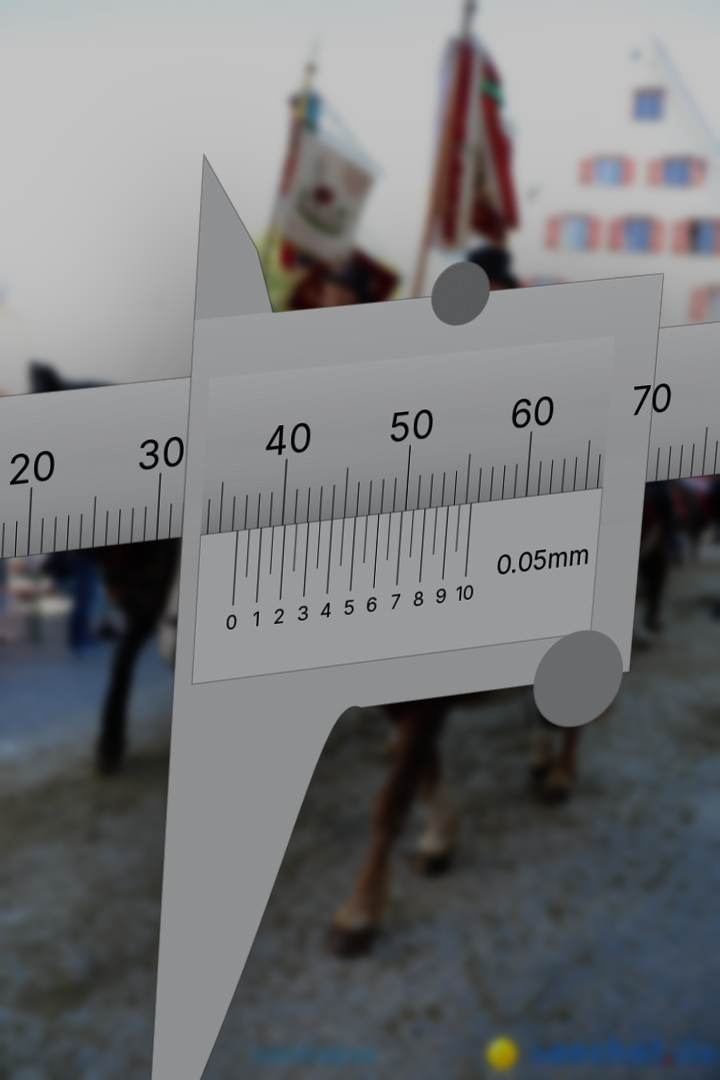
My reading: 36.4 mm
